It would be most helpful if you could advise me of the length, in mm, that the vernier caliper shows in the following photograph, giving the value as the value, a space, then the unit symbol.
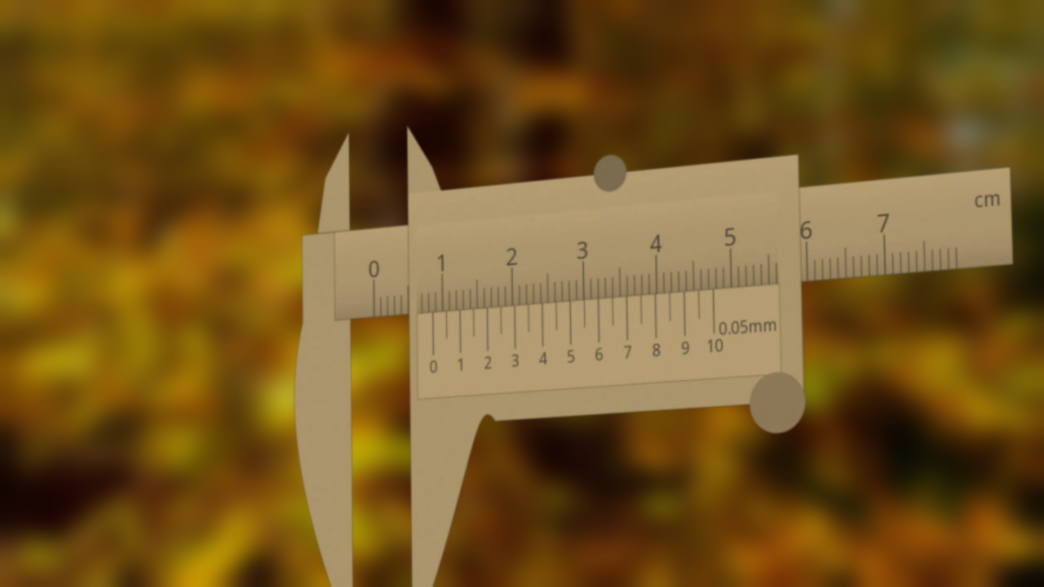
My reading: 8.6 mm
